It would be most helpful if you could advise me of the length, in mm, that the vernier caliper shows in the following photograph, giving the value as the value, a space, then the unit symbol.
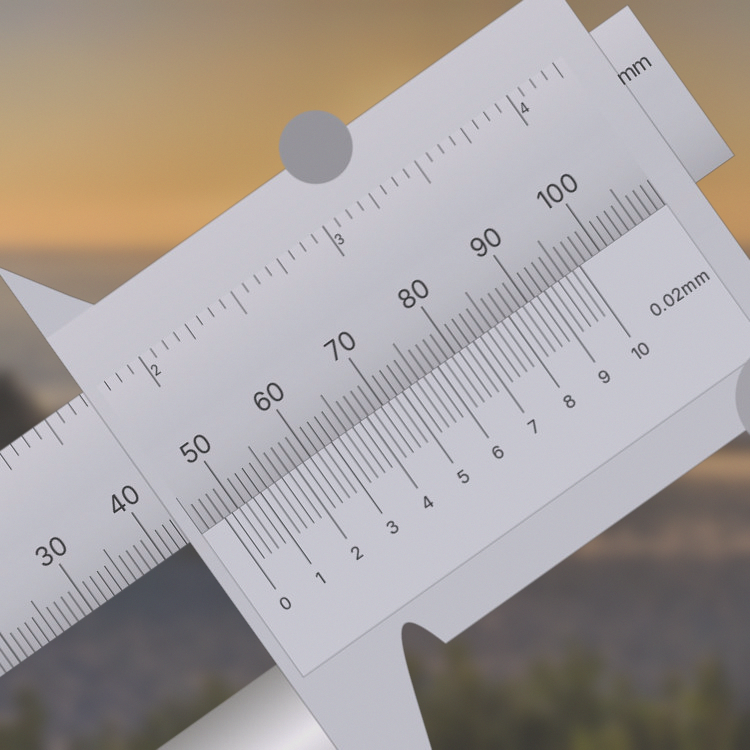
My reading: 48.2 mm
